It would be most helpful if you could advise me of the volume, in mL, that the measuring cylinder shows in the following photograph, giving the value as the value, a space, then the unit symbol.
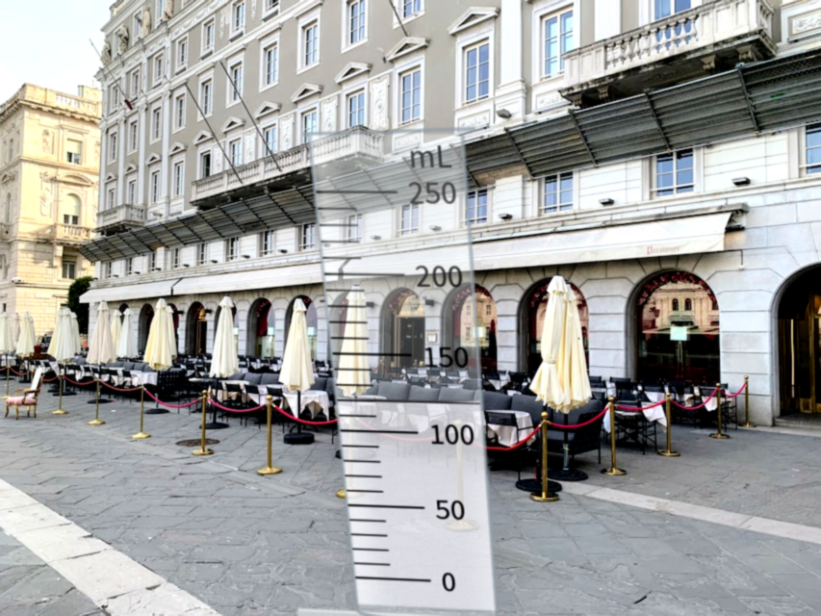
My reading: 120 mL
